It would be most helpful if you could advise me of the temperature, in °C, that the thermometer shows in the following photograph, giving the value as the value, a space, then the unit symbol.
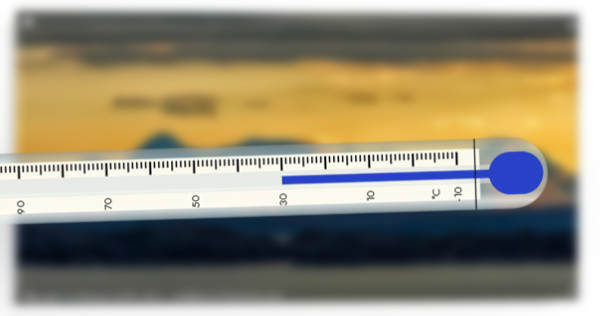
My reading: 30 °C
